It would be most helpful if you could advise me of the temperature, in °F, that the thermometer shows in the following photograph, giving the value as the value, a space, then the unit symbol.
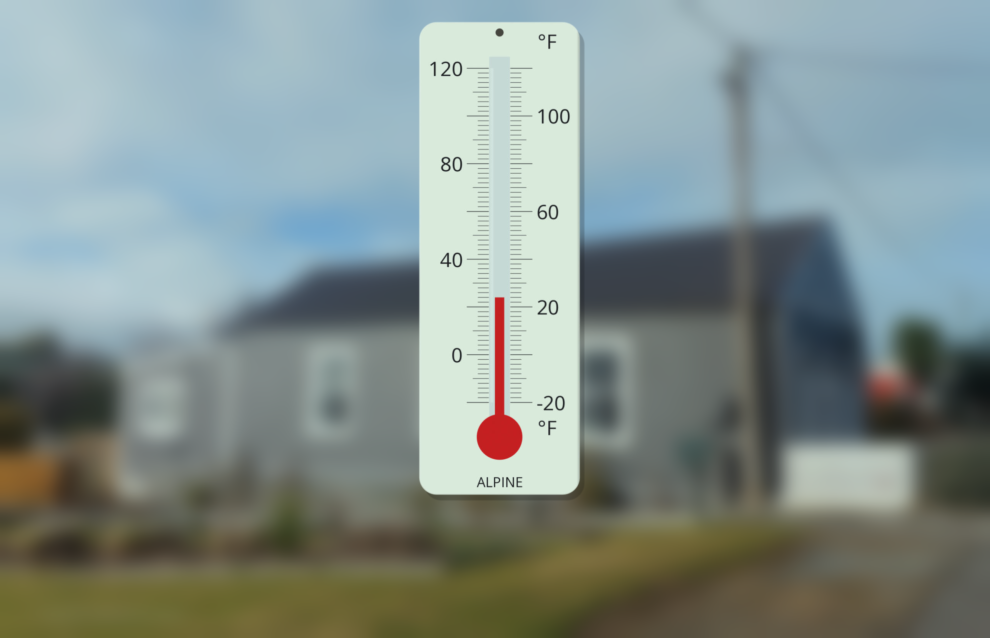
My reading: 24 °F
